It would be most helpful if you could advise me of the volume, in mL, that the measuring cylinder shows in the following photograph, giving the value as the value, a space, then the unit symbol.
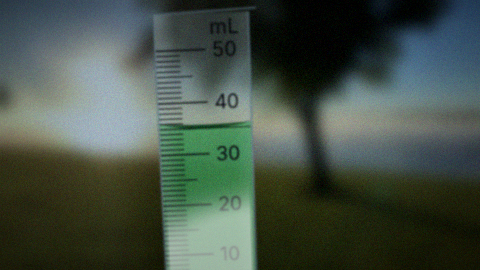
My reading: 35 mL
